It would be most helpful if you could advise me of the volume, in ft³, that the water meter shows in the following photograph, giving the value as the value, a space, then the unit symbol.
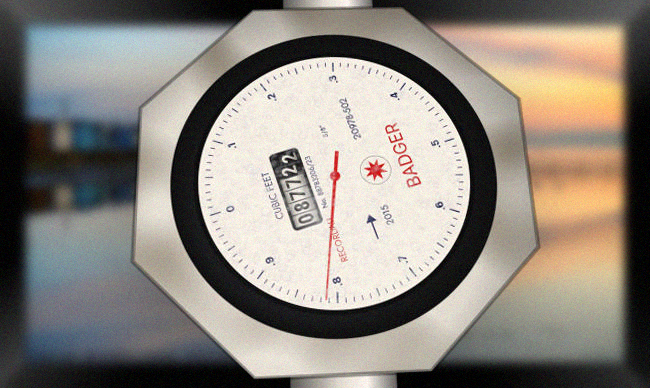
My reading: 87721.81 ft³
